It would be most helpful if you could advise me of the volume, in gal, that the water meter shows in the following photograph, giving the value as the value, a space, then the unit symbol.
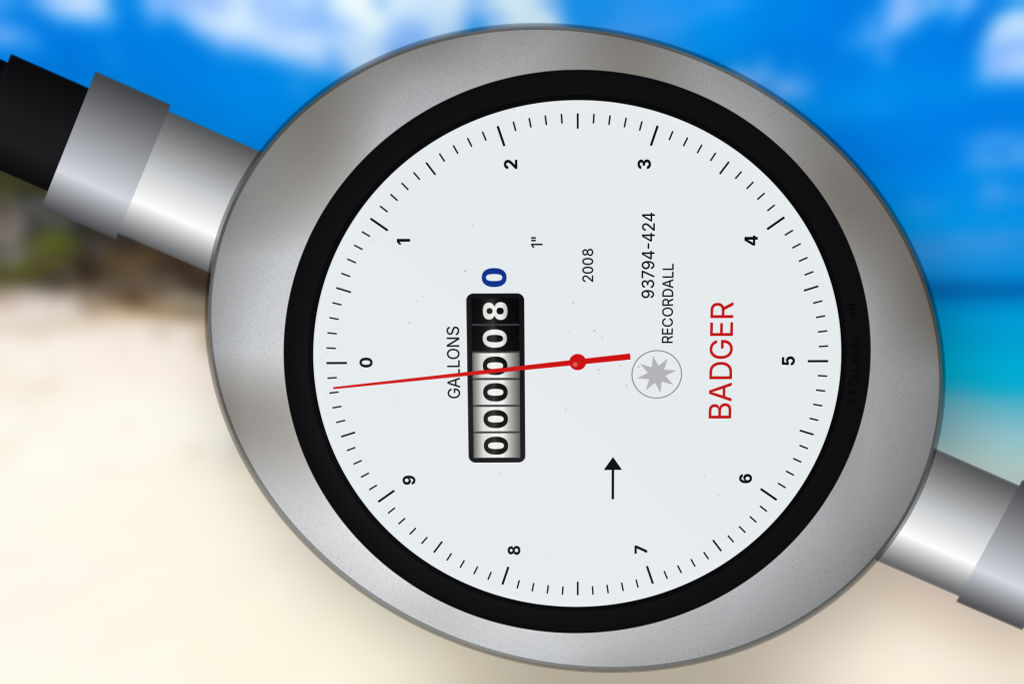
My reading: 79.8 gal
